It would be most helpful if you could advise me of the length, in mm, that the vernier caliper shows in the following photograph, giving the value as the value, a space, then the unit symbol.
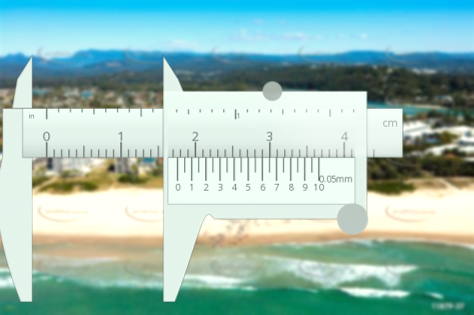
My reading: 17.6 mm
